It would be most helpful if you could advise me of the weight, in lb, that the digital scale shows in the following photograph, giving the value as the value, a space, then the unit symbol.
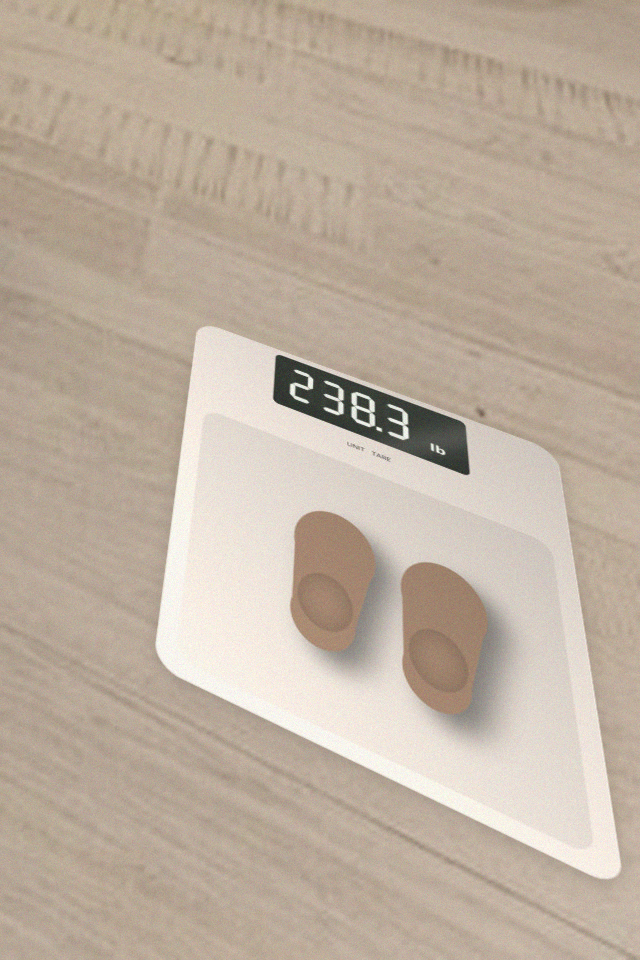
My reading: 238.3 lb
